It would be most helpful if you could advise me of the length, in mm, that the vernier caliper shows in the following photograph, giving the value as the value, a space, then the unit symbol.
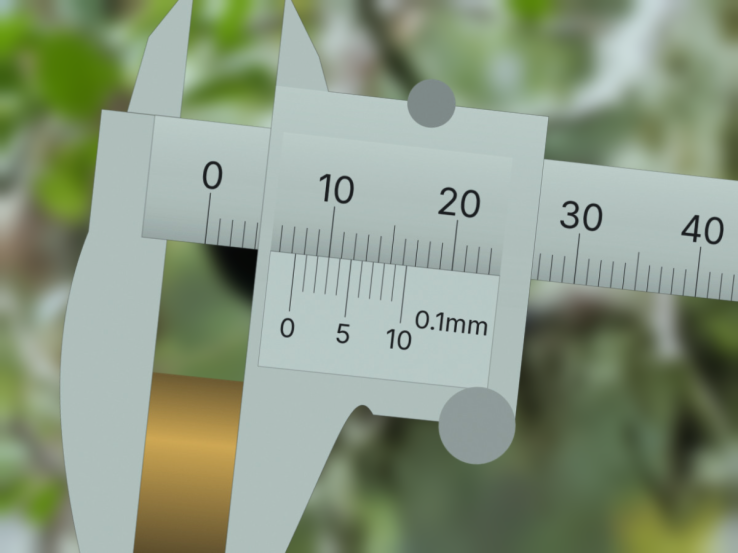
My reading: 7.3 mm
